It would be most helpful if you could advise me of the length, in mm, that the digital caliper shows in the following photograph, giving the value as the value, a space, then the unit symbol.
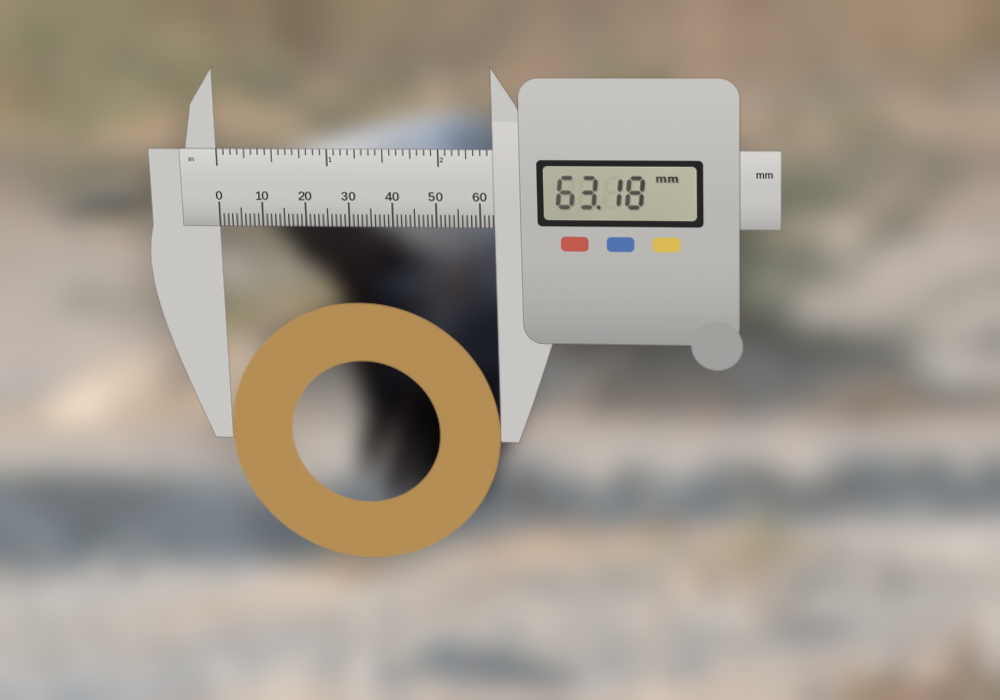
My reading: 63.18 mm
